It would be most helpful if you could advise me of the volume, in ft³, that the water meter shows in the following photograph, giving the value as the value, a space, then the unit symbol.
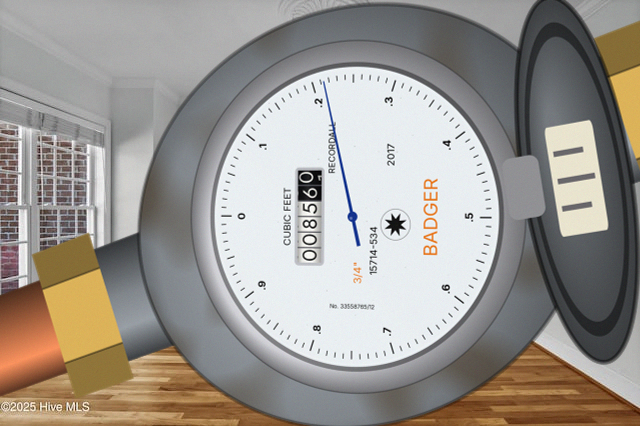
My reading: 8560.21 ft³
